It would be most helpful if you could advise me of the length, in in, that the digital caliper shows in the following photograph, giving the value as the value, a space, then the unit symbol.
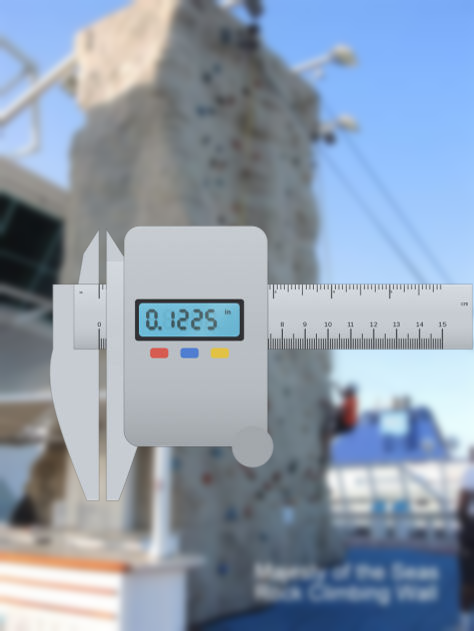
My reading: 0.1225 in
